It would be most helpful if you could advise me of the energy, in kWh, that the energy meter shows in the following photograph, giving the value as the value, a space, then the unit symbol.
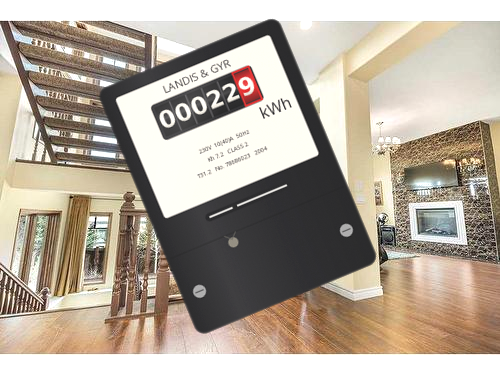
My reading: 22.9 kWh
